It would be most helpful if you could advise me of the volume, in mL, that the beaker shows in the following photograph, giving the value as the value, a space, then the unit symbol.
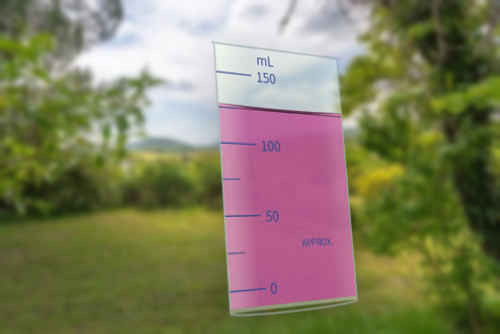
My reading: 125 mL
